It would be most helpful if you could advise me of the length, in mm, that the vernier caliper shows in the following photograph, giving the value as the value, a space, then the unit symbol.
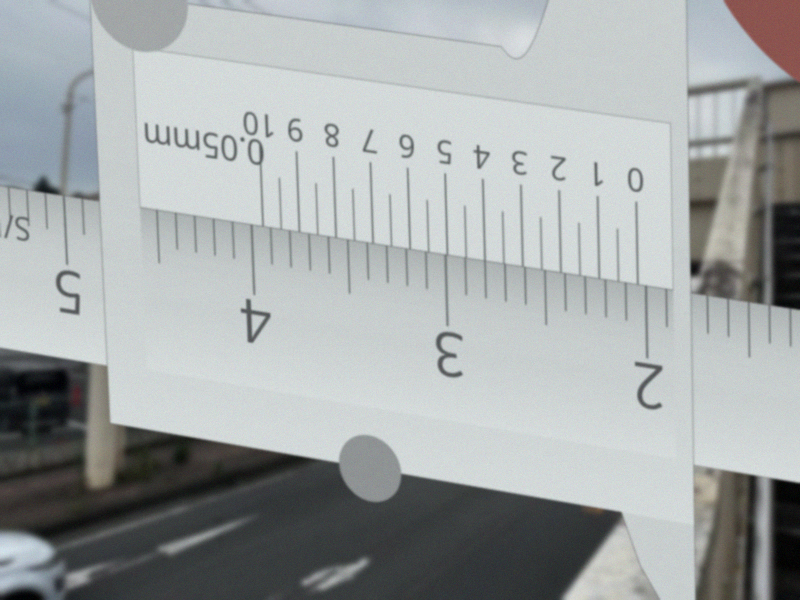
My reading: 20.4 mm
